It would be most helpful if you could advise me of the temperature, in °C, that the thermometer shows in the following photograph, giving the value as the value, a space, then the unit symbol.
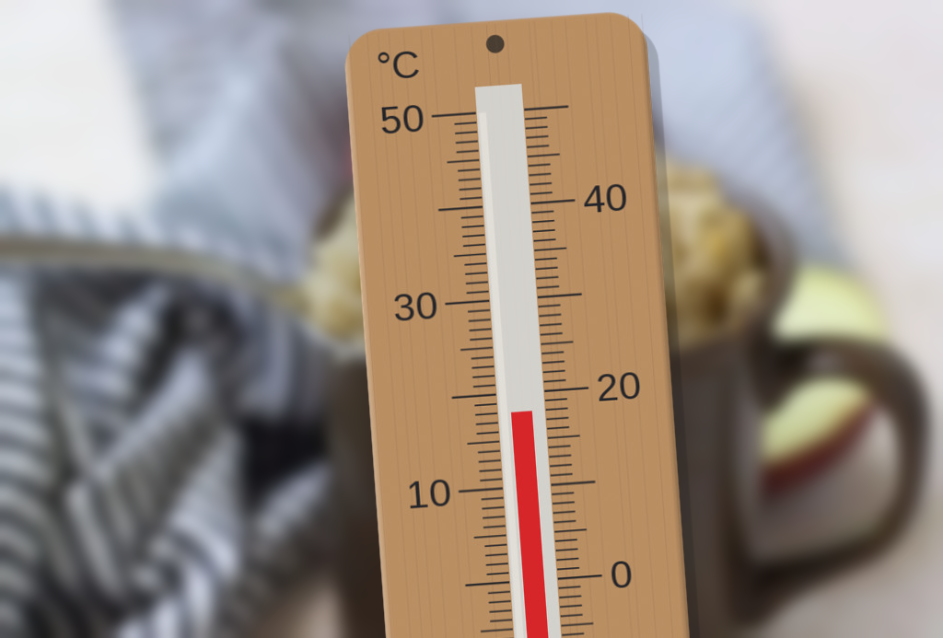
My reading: 18 °C
